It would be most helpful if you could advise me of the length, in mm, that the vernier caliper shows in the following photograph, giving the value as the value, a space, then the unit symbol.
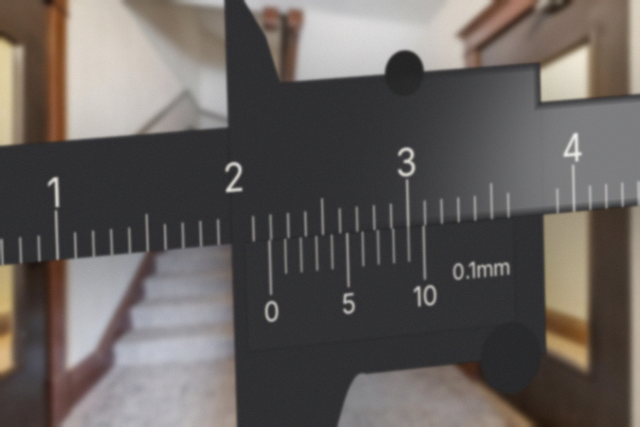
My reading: 21.9 mm
